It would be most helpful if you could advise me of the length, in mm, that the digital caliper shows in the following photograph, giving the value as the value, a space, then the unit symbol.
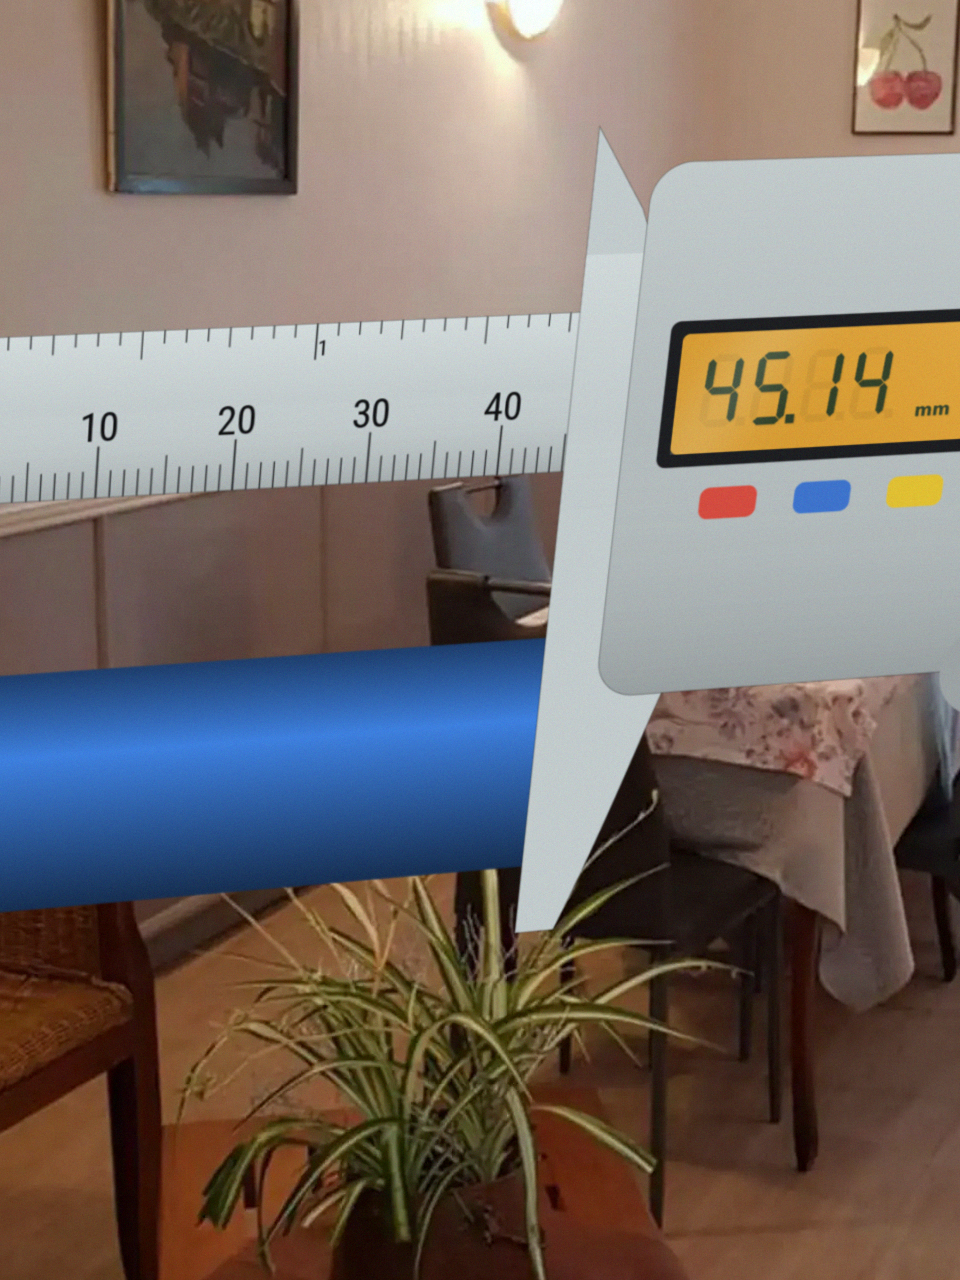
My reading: 45.14 mm
